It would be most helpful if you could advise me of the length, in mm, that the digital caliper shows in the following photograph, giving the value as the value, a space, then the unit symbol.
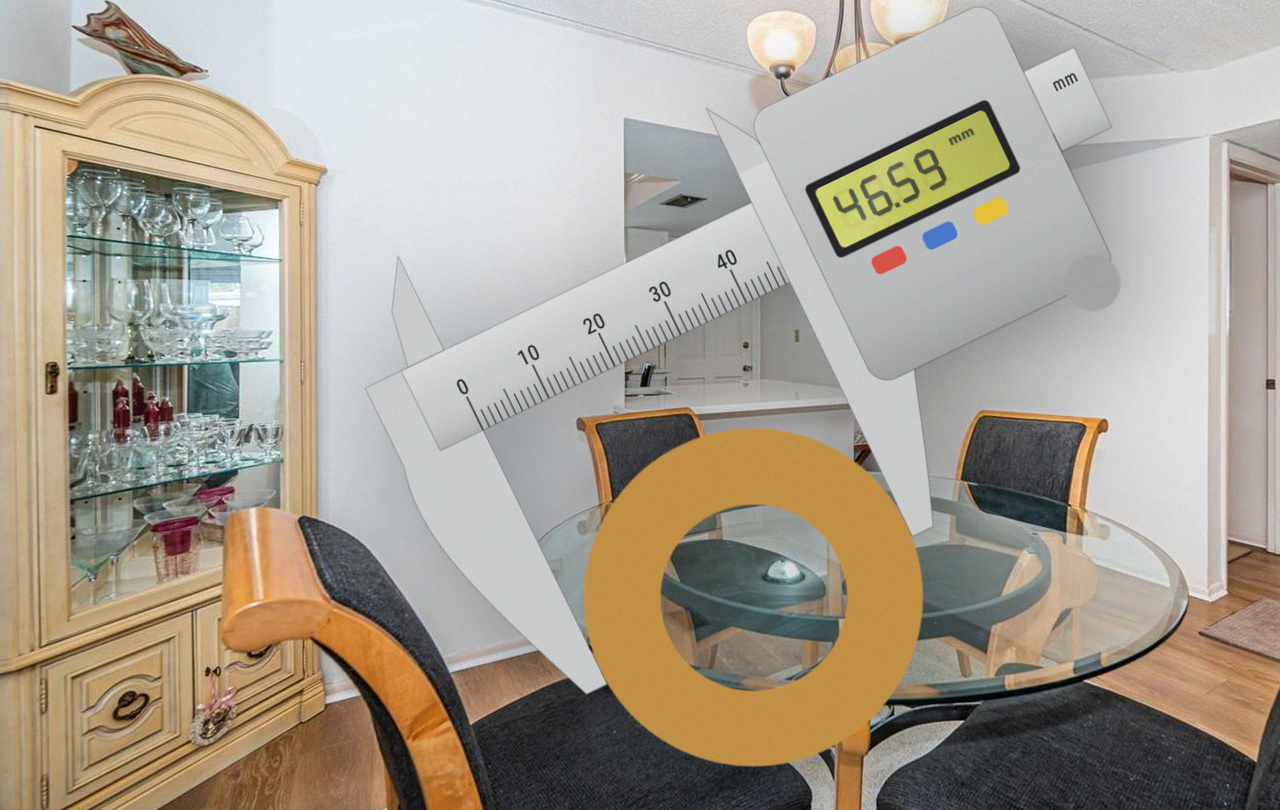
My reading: 46.59 mm
